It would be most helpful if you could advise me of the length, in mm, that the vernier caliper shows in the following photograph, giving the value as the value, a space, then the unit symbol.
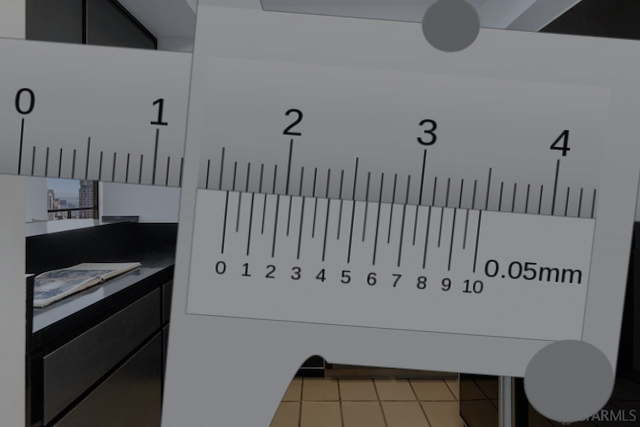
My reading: 15.6 mm
